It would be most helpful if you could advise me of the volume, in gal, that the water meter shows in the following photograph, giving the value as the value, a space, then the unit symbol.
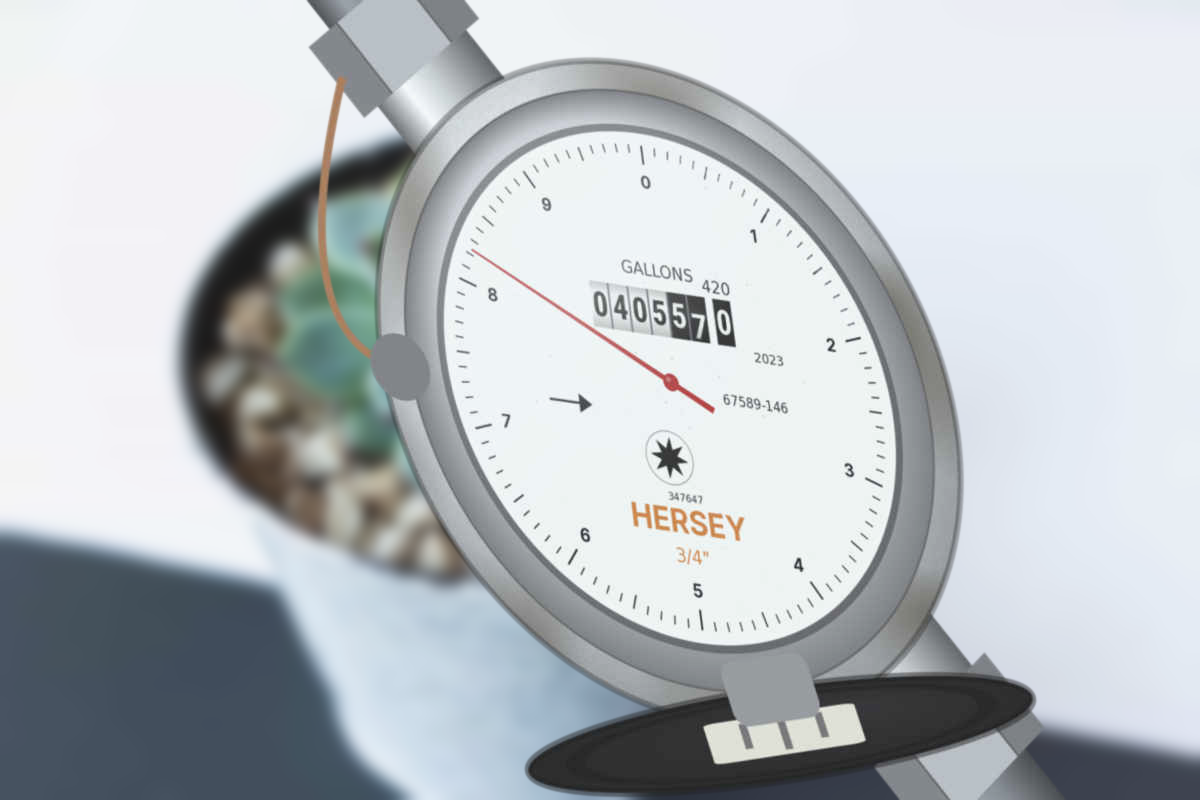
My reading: 405568.2 gal
